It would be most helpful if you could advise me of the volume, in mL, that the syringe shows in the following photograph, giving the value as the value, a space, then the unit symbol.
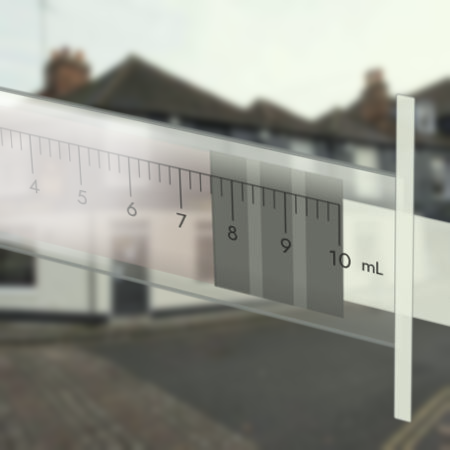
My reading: 7.6 mL
